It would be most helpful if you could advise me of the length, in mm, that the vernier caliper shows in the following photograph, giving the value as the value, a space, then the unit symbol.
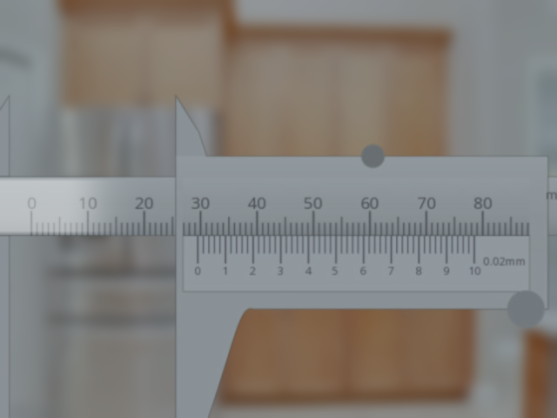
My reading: 29.5 mm
